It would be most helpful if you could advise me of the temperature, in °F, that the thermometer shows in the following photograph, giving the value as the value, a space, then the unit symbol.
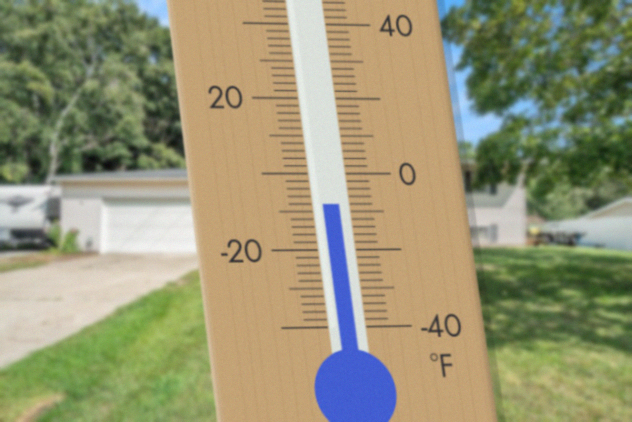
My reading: -8 °F
